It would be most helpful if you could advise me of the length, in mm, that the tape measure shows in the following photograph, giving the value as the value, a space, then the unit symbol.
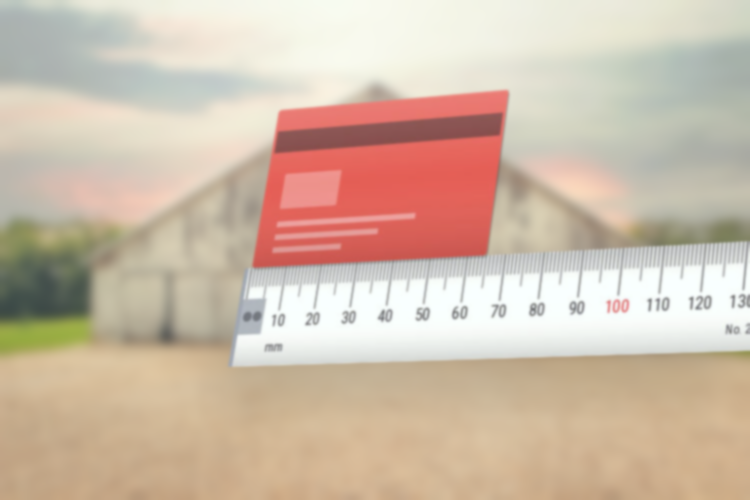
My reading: 65 mm
